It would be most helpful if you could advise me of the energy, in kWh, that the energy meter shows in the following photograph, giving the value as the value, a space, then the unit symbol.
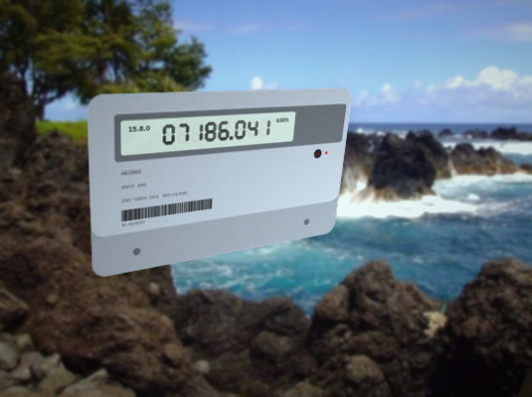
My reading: 7186.041 kWh
